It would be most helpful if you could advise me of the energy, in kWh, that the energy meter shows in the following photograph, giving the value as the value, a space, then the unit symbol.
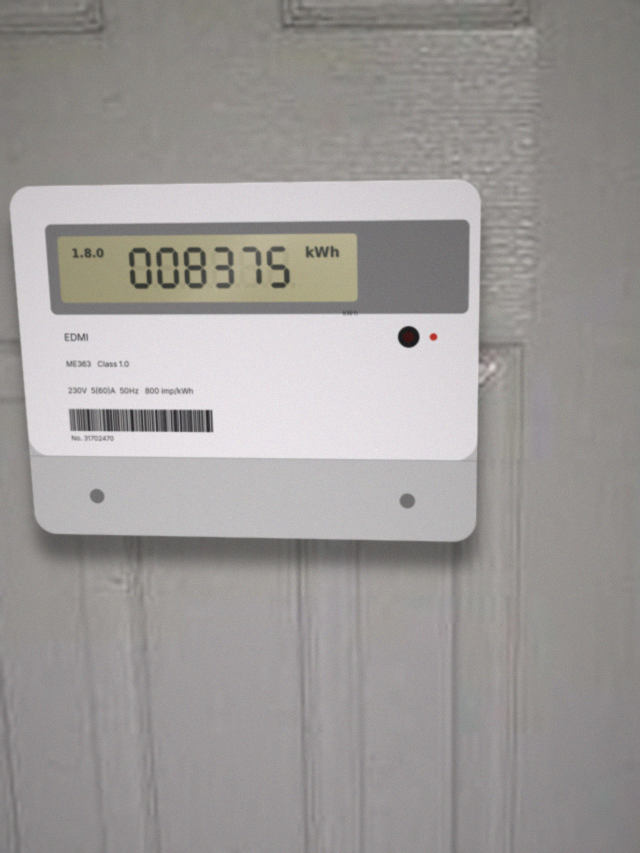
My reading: 8375 kWh
